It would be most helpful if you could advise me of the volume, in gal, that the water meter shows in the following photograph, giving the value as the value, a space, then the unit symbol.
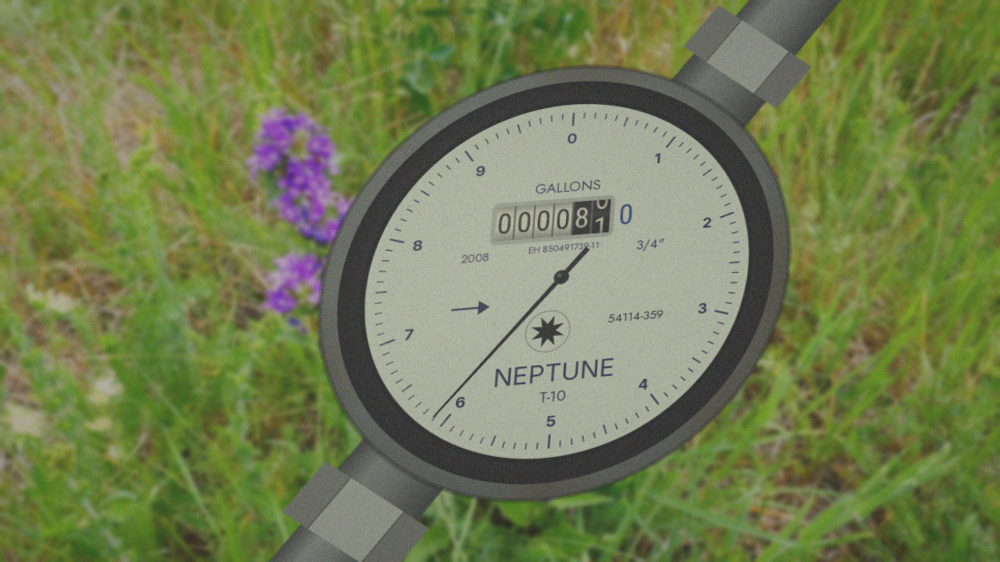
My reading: 806.1 gal
